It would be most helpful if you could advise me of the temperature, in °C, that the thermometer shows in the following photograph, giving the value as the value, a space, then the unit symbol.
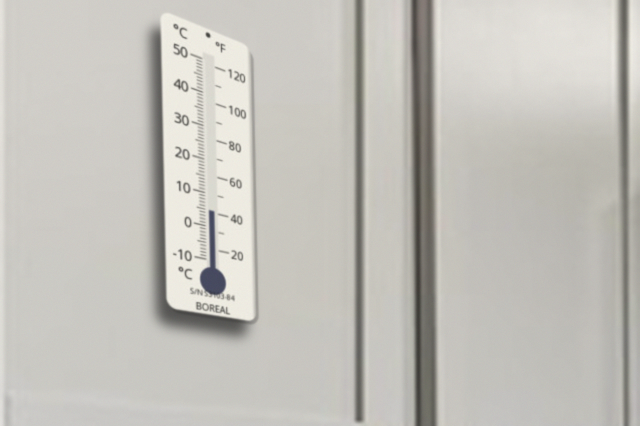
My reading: 5 °C
